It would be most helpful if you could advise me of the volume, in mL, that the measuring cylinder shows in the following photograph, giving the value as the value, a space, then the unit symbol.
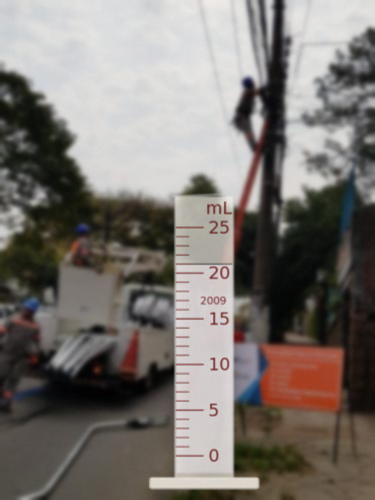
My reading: 21 mL
